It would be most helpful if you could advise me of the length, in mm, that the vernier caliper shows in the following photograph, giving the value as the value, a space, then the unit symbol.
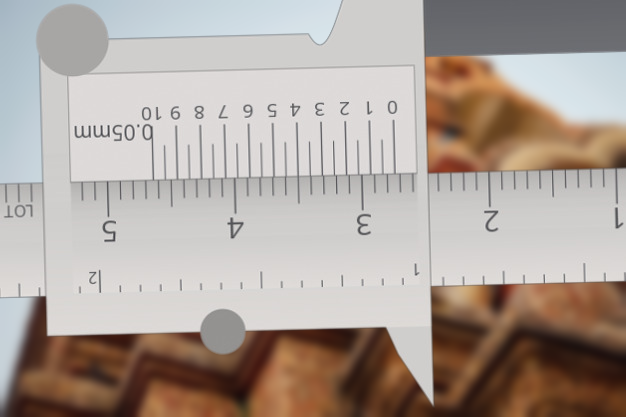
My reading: 27.4 mm
